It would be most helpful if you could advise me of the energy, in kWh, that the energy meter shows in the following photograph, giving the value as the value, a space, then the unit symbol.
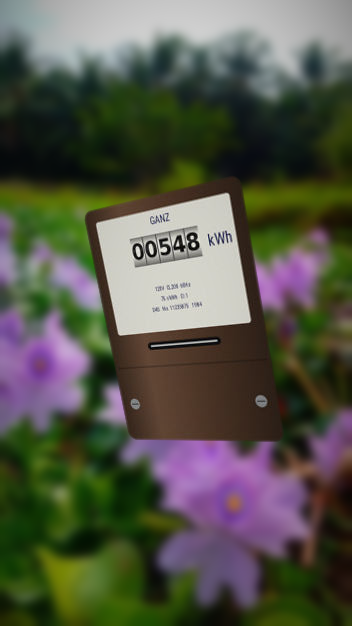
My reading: 548 kWh
